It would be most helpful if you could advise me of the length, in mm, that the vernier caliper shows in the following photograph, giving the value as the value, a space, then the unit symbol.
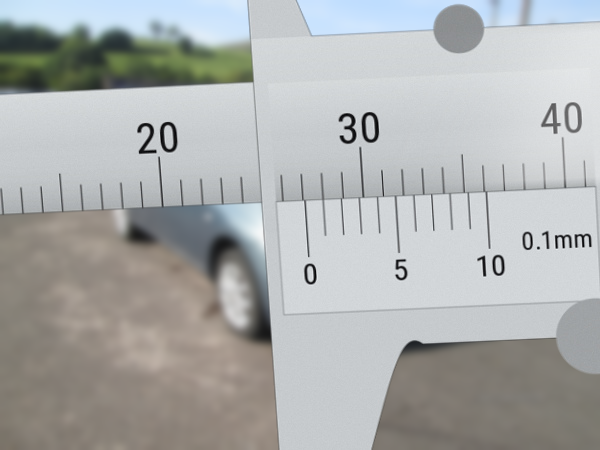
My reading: 27.1 mm
